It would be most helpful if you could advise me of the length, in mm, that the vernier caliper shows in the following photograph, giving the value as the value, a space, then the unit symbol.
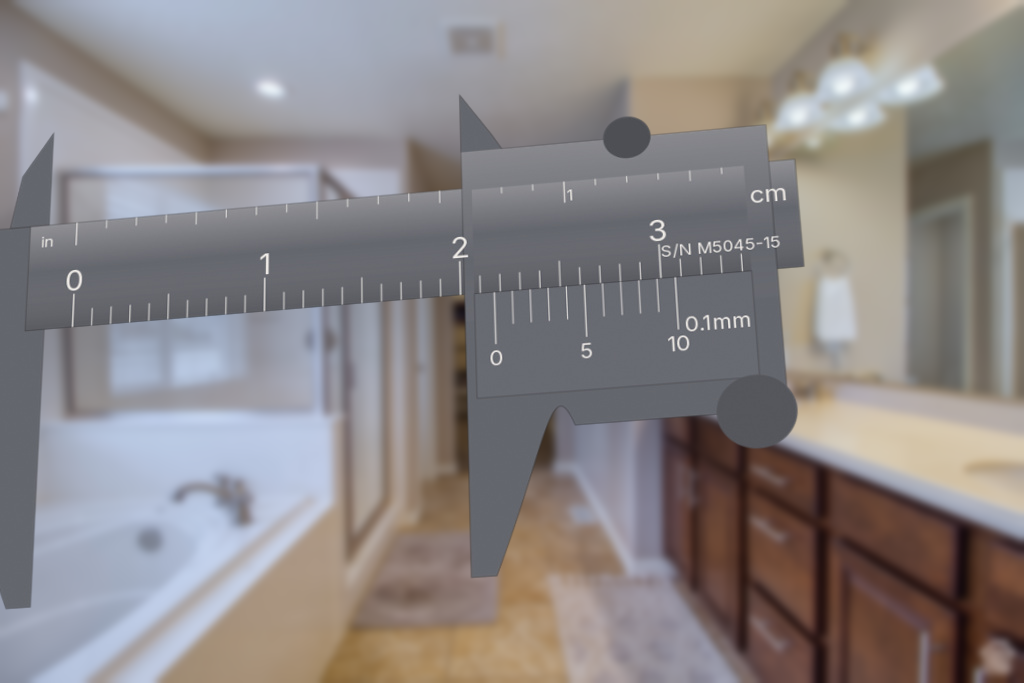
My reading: 21.7 mm
